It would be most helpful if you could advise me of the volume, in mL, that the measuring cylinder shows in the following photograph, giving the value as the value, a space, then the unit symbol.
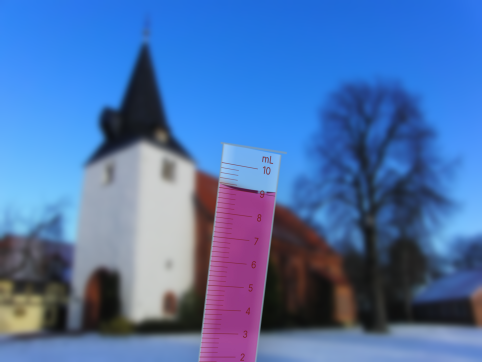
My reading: 9 mL
